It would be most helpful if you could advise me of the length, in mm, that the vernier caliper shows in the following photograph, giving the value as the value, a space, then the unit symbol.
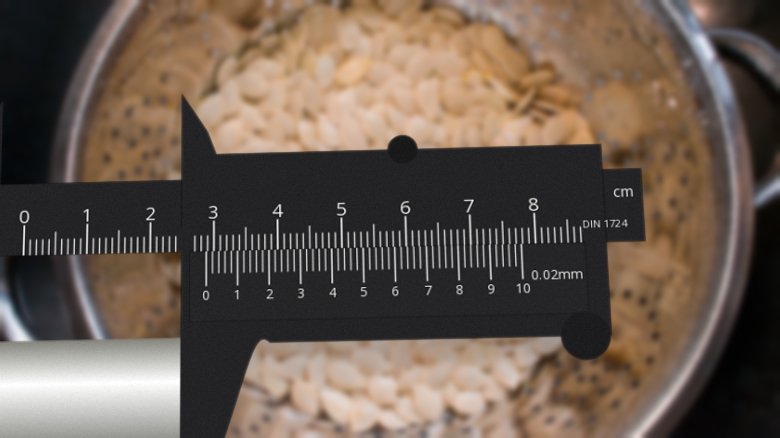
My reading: 28.8 mm
